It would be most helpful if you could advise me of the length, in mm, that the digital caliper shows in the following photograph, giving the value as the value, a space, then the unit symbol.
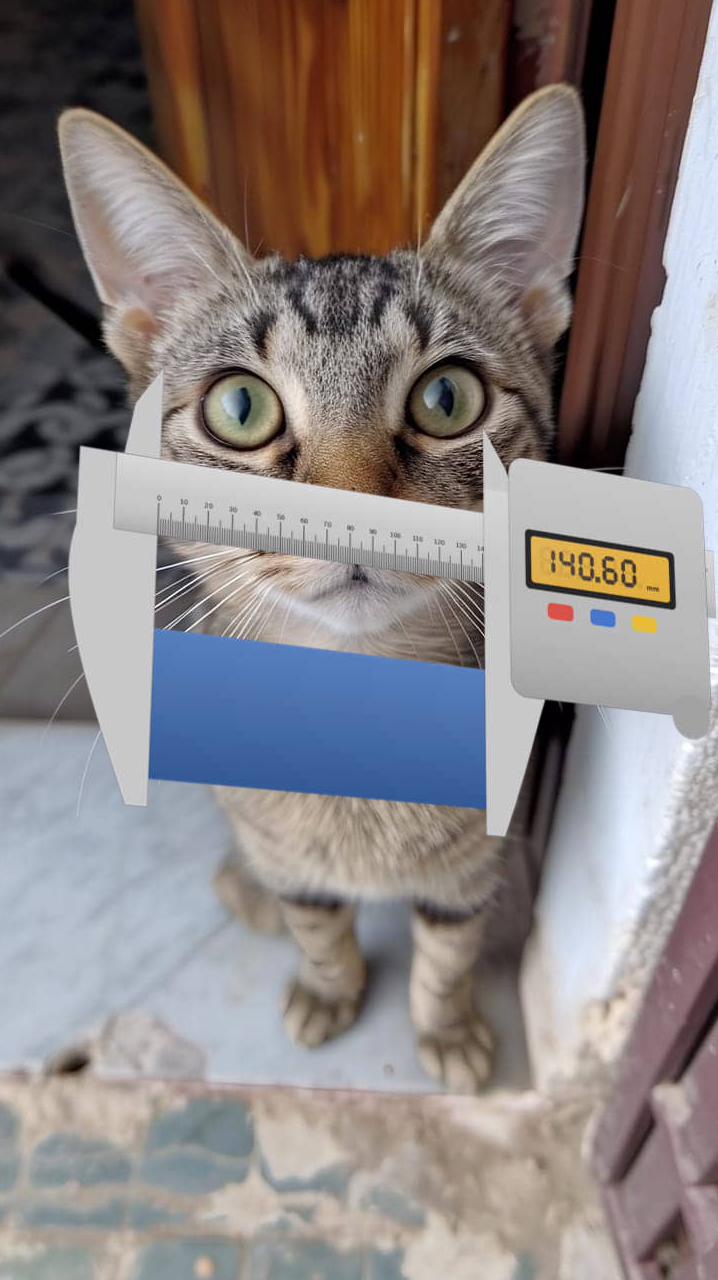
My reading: 140.60 mm
